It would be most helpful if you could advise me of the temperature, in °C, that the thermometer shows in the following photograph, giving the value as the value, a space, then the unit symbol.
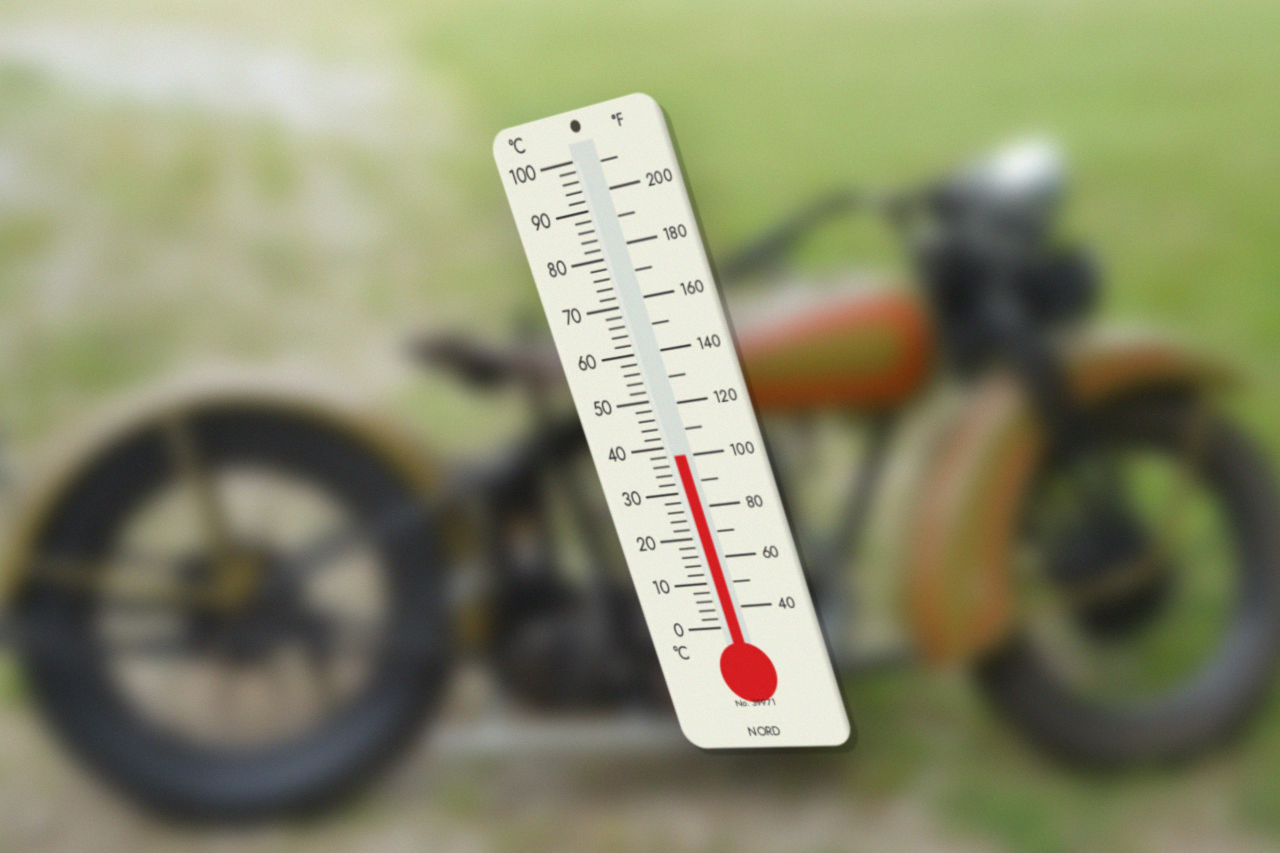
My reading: 38 °C
